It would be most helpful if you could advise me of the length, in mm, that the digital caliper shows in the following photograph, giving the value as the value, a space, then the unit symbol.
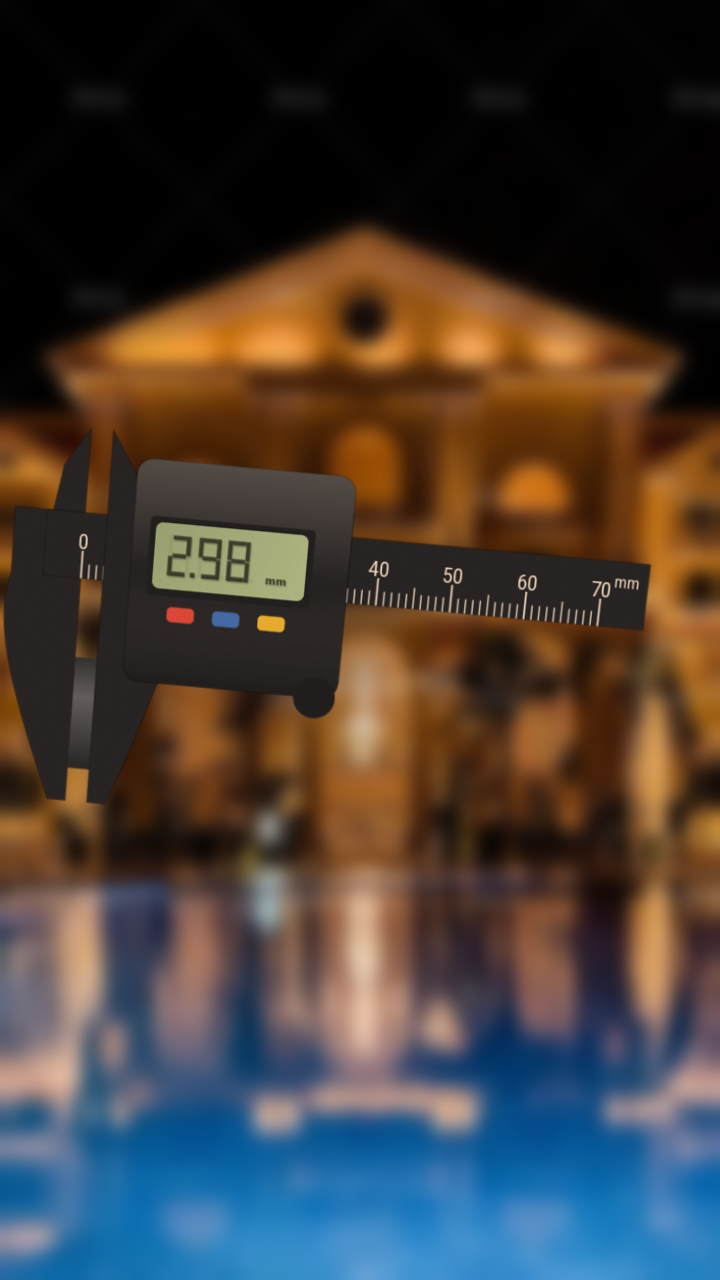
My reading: 2.98 mm
